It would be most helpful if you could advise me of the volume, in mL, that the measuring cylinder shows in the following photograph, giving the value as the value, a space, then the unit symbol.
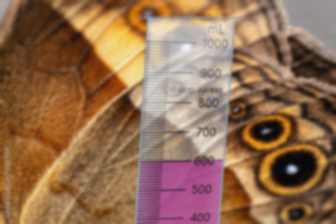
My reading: 600 mL
